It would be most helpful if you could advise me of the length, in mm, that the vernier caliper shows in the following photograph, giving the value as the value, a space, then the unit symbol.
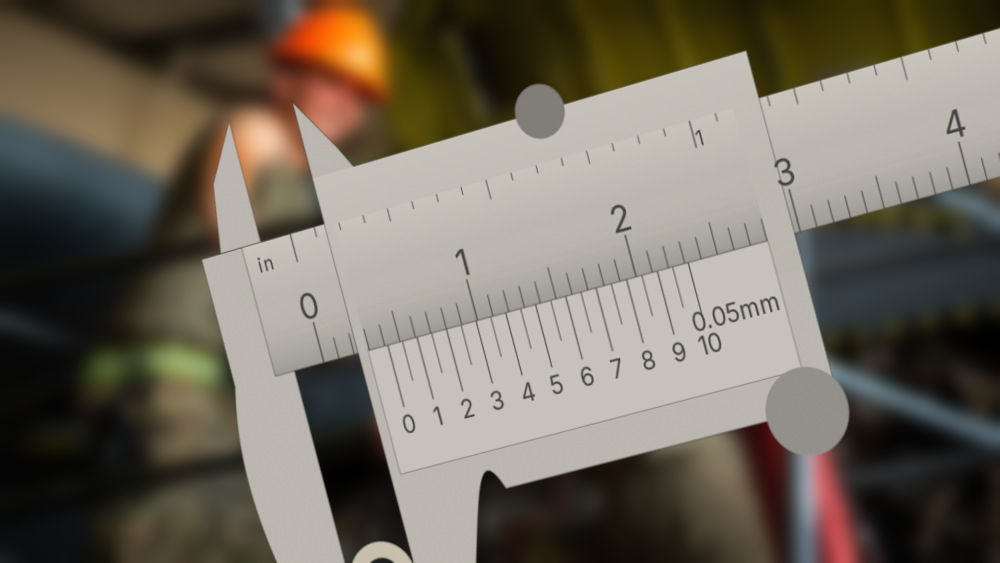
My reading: 4.2 mm
